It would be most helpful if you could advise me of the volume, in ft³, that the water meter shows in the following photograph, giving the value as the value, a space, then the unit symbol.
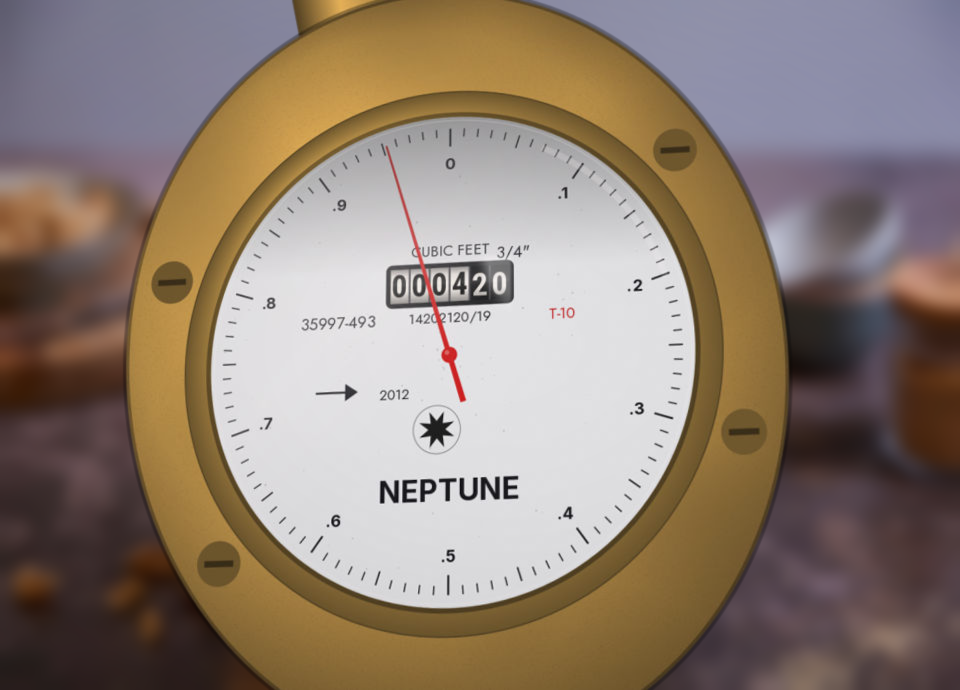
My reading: 419.95 ft³
